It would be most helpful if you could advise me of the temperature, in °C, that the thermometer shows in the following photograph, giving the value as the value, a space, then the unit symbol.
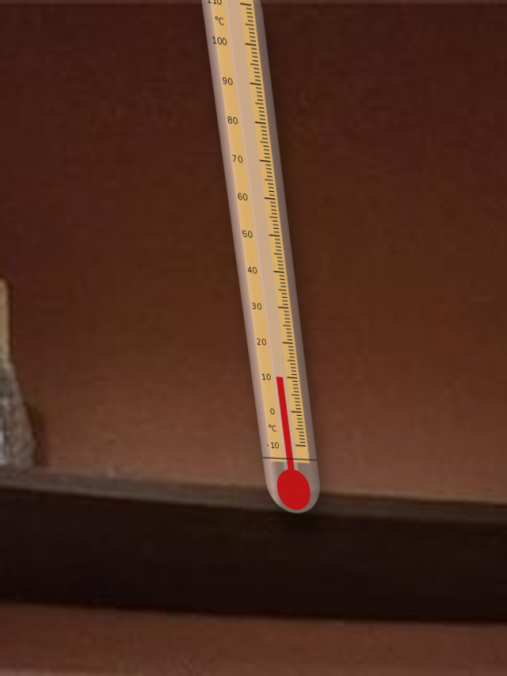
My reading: 10 °C
